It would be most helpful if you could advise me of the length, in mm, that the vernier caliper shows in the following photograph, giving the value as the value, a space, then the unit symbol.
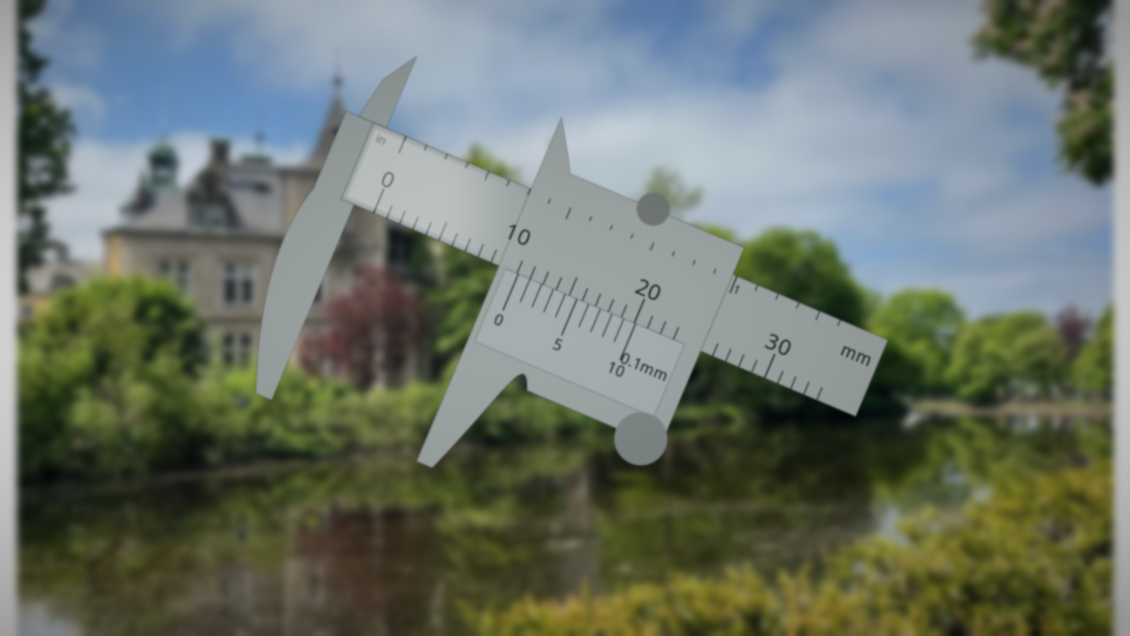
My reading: 11.1 mm
